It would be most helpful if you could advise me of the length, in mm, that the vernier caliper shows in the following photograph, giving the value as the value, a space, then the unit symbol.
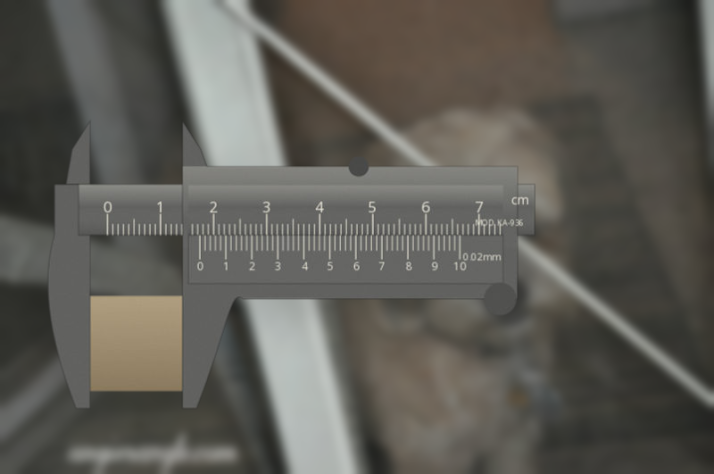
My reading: 17.4 mm
